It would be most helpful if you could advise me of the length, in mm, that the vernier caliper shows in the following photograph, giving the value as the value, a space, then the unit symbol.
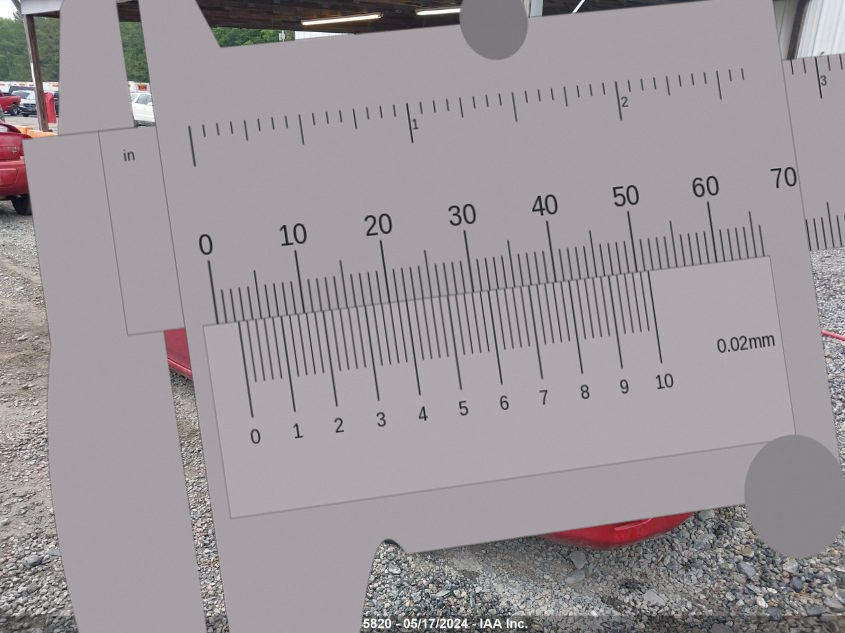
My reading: 2.4 mm
